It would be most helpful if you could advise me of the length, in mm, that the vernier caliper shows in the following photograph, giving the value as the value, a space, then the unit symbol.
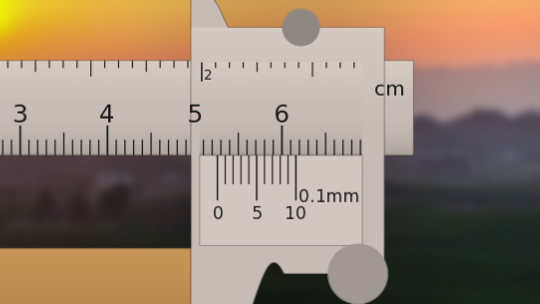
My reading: 52.6 mm
